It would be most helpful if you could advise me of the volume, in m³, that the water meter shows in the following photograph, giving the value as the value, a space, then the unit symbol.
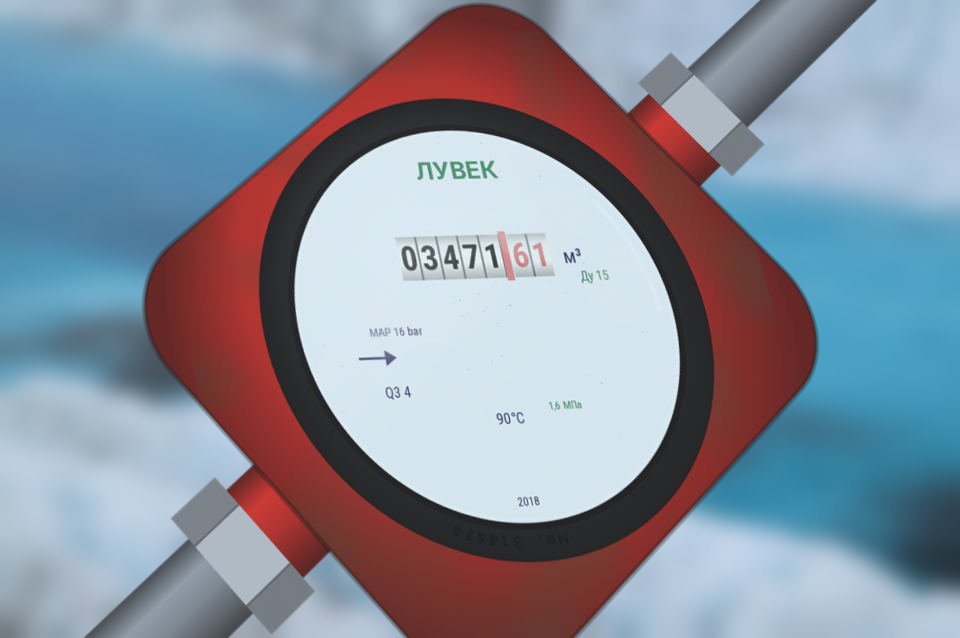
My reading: 3471.61 m³
